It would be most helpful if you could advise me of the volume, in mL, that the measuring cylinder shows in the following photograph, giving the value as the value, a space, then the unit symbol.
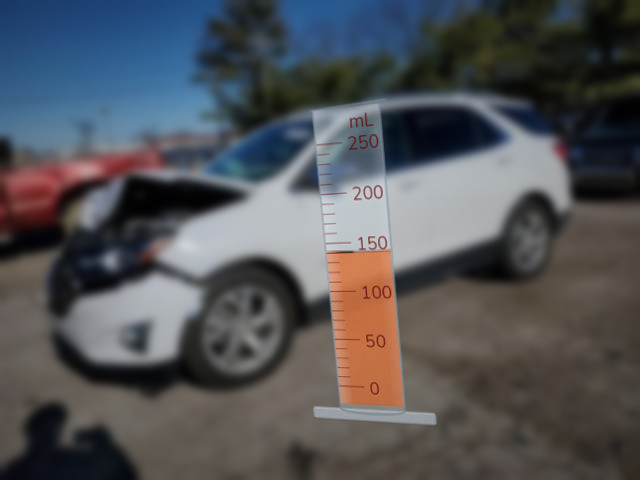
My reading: 140 mL
